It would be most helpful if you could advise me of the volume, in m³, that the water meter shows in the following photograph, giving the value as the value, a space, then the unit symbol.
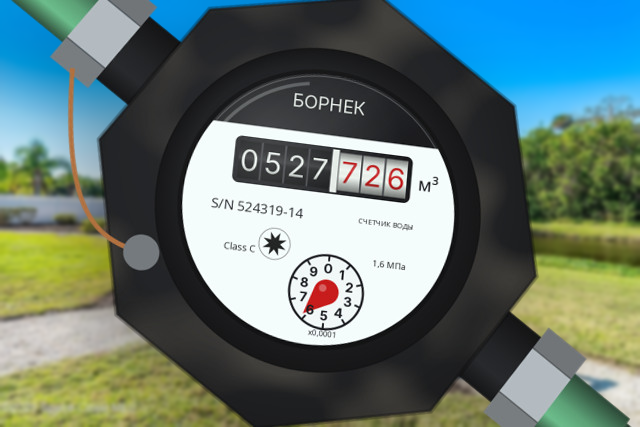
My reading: 527.7266 m³
